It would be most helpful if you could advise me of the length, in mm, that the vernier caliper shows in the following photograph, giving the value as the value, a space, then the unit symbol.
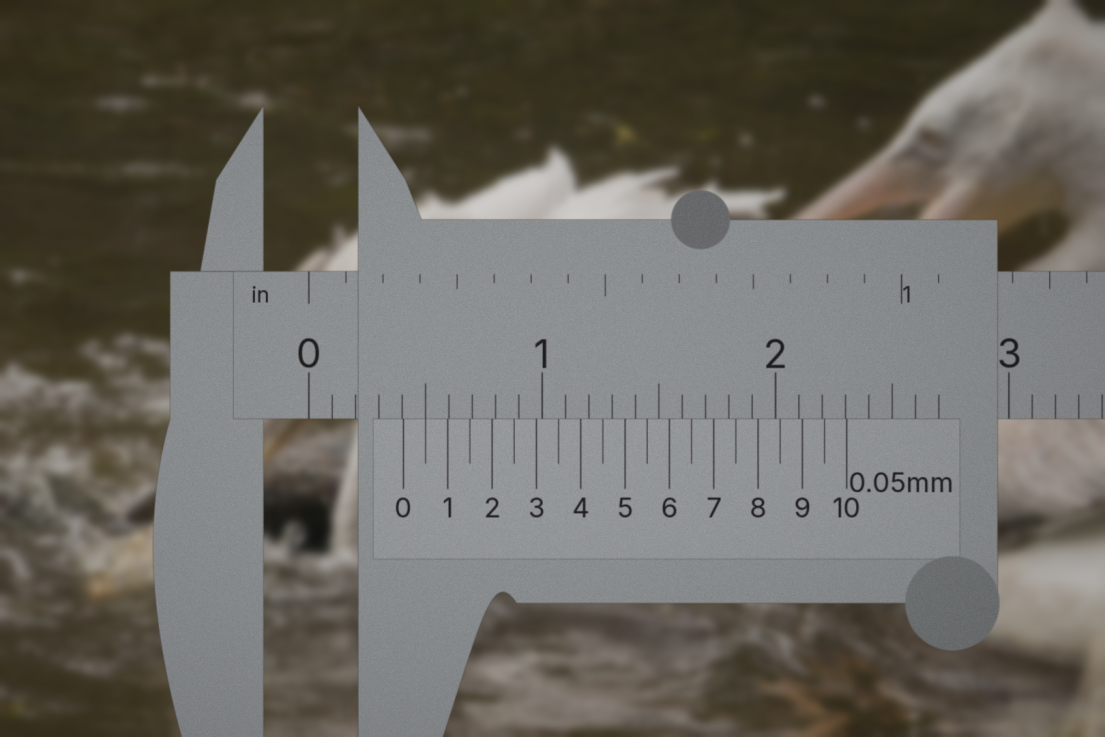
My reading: 4.05 mm
